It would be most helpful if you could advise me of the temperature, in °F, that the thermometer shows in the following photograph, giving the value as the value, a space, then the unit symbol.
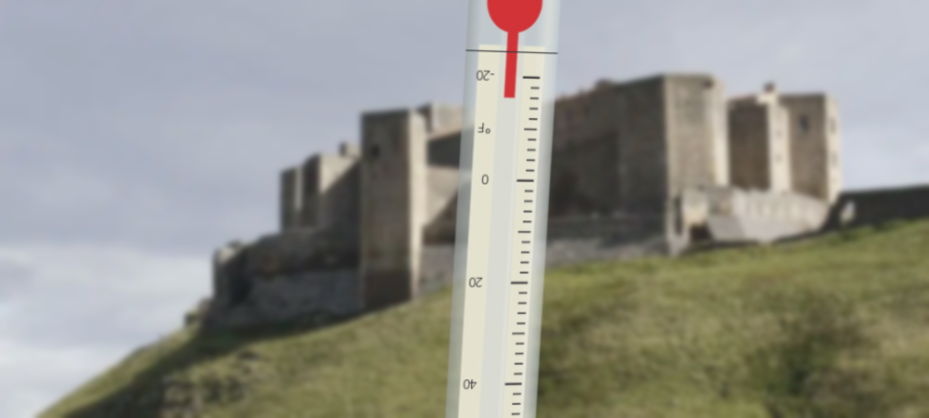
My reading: -16 °F
